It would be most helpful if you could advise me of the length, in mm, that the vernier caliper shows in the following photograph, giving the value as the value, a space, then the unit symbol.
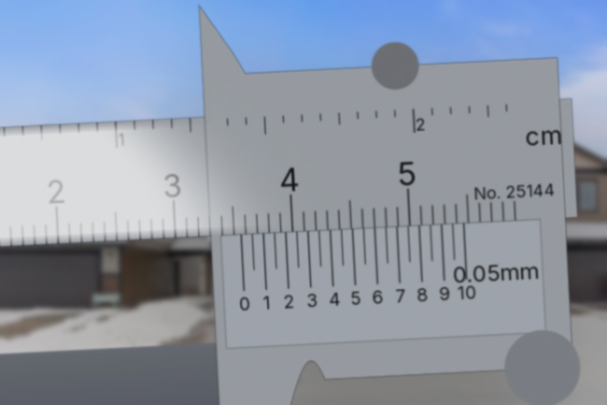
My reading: 35.6 mm
